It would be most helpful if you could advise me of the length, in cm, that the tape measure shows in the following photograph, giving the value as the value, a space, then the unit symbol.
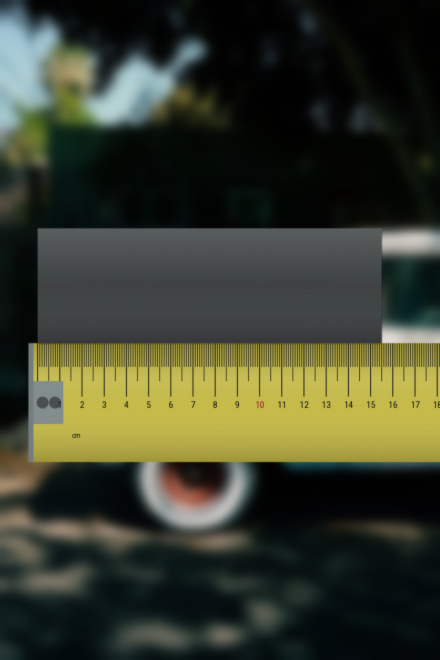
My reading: 15.5 cm
